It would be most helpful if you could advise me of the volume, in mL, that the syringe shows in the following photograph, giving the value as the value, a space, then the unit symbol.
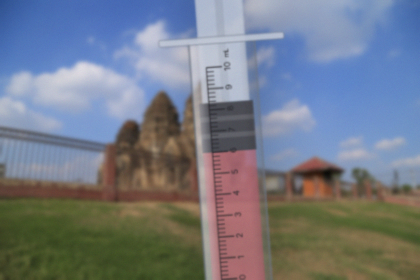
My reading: 6 mL
